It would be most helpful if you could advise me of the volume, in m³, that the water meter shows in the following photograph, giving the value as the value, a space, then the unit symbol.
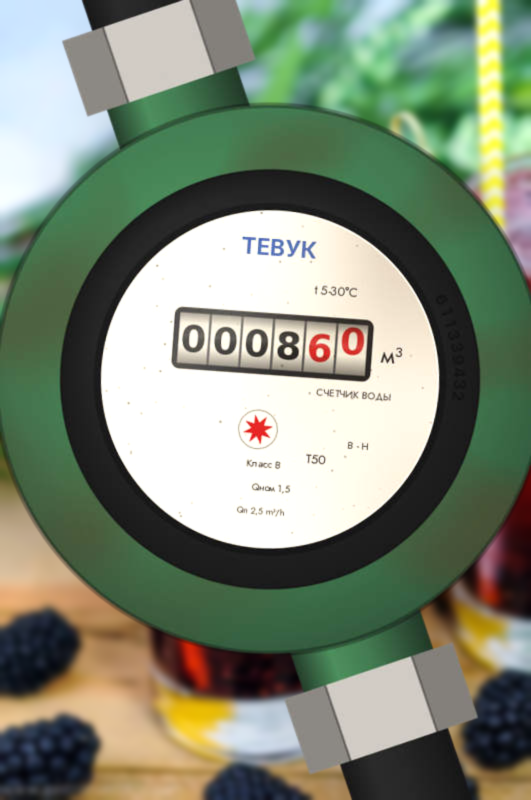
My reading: 8.60 m³
